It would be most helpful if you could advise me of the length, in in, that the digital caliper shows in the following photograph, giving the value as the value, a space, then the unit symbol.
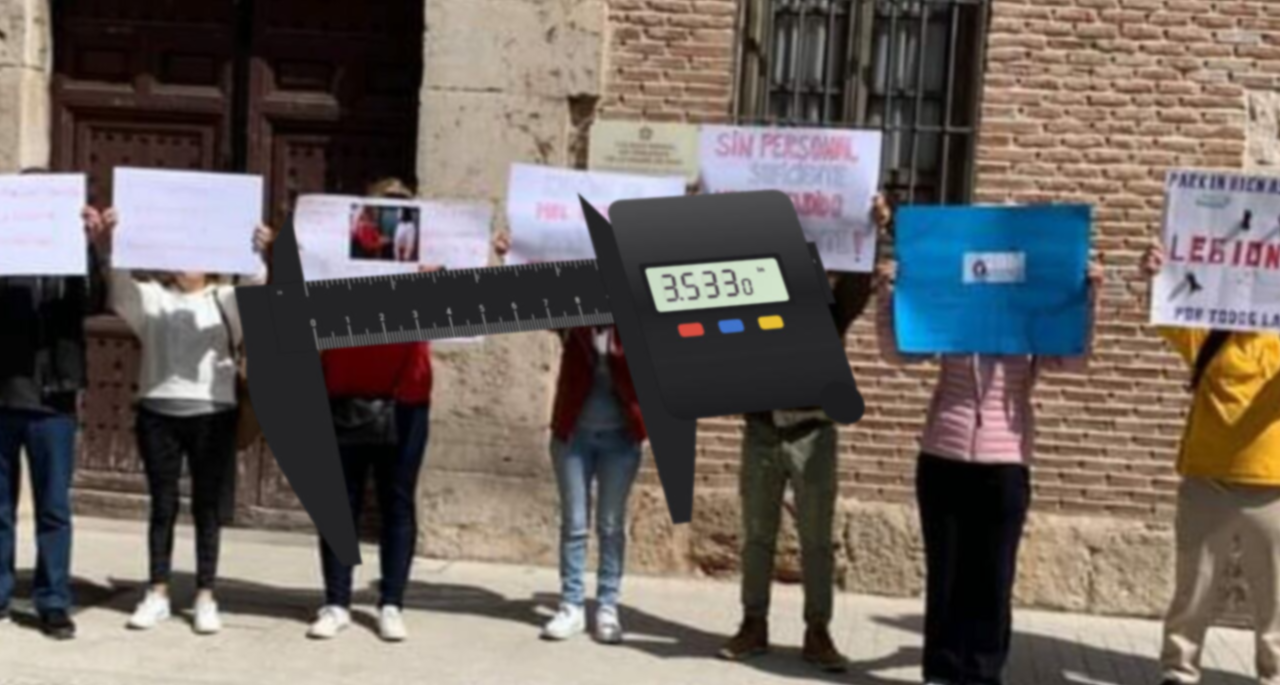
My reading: 3.5330 in
